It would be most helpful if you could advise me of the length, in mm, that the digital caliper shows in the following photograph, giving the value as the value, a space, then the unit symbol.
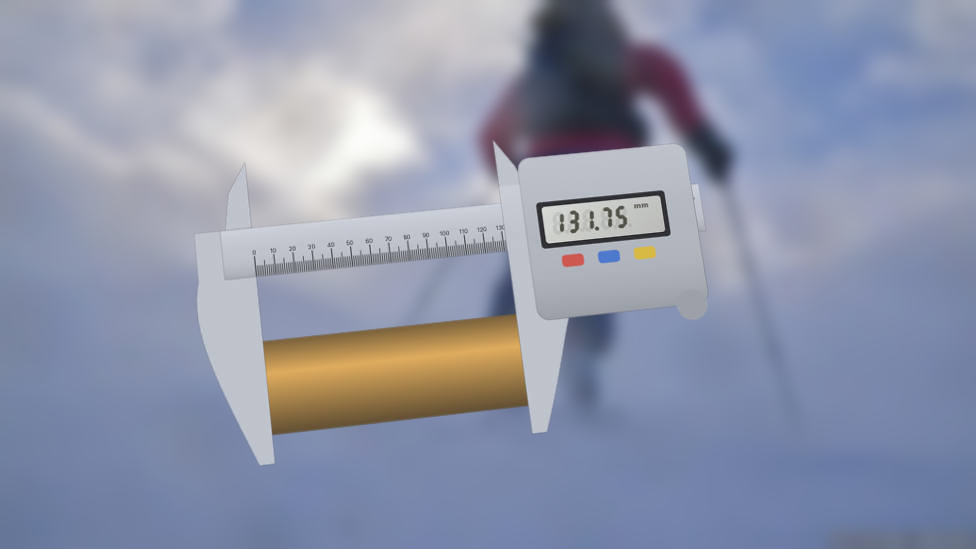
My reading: 131.75 mm
